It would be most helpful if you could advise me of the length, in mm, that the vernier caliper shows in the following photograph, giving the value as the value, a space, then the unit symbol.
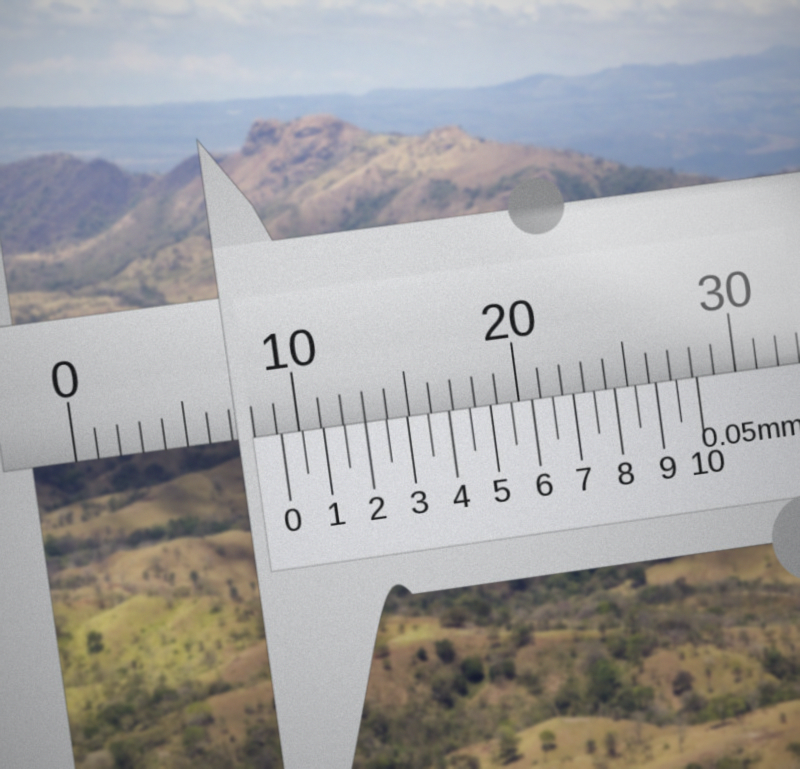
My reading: 9.2 mm
